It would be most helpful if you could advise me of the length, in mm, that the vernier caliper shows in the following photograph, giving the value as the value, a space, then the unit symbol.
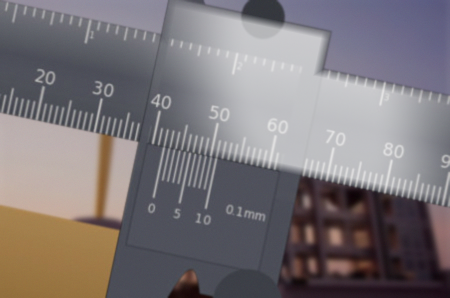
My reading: 42.0 mm
